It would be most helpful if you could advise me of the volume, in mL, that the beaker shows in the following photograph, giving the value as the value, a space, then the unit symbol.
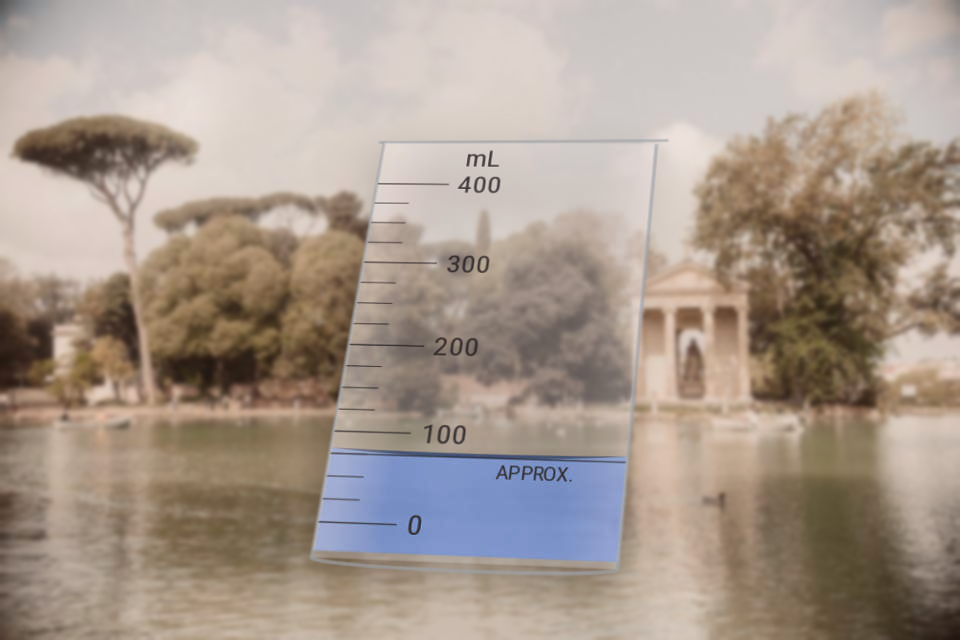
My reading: 75 mL
